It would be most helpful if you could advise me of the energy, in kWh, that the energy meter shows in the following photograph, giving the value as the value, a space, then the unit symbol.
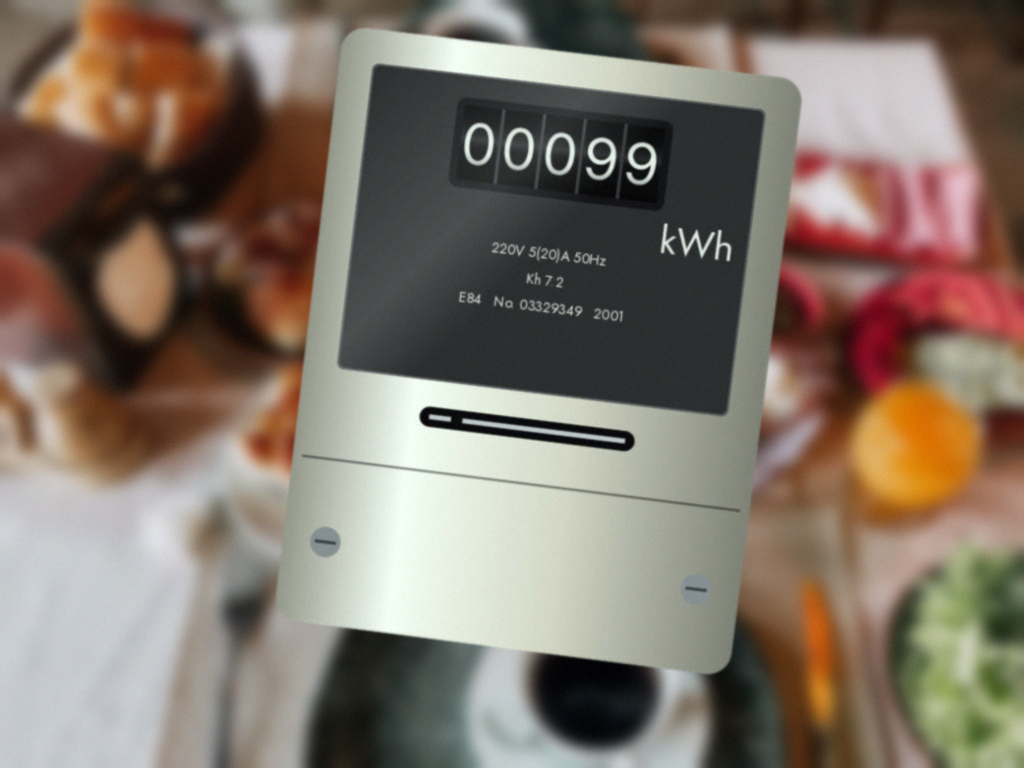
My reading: 99 kWh
